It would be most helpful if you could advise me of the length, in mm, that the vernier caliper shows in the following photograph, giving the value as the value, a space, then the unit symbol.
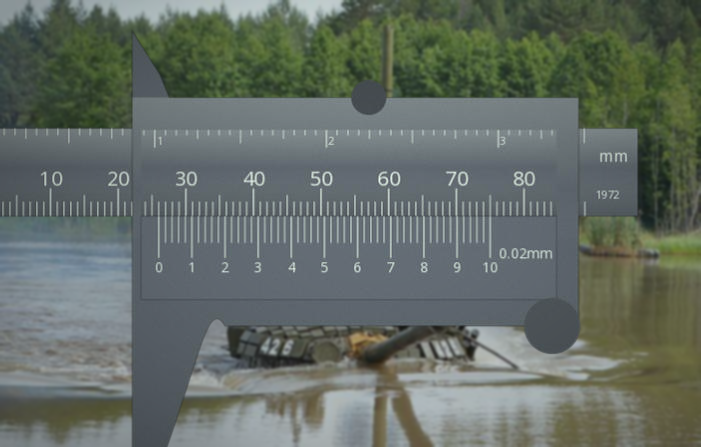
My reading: 26.0 mm
